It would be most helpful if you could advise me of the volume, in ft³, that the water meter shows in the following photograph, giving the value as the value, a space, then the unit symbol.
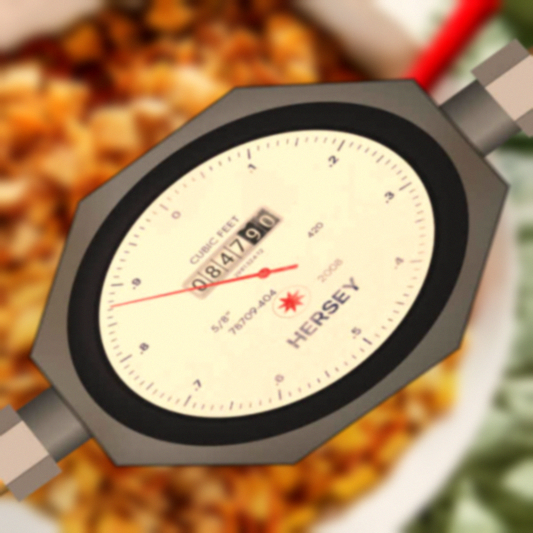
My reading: 84789.87 ft³
